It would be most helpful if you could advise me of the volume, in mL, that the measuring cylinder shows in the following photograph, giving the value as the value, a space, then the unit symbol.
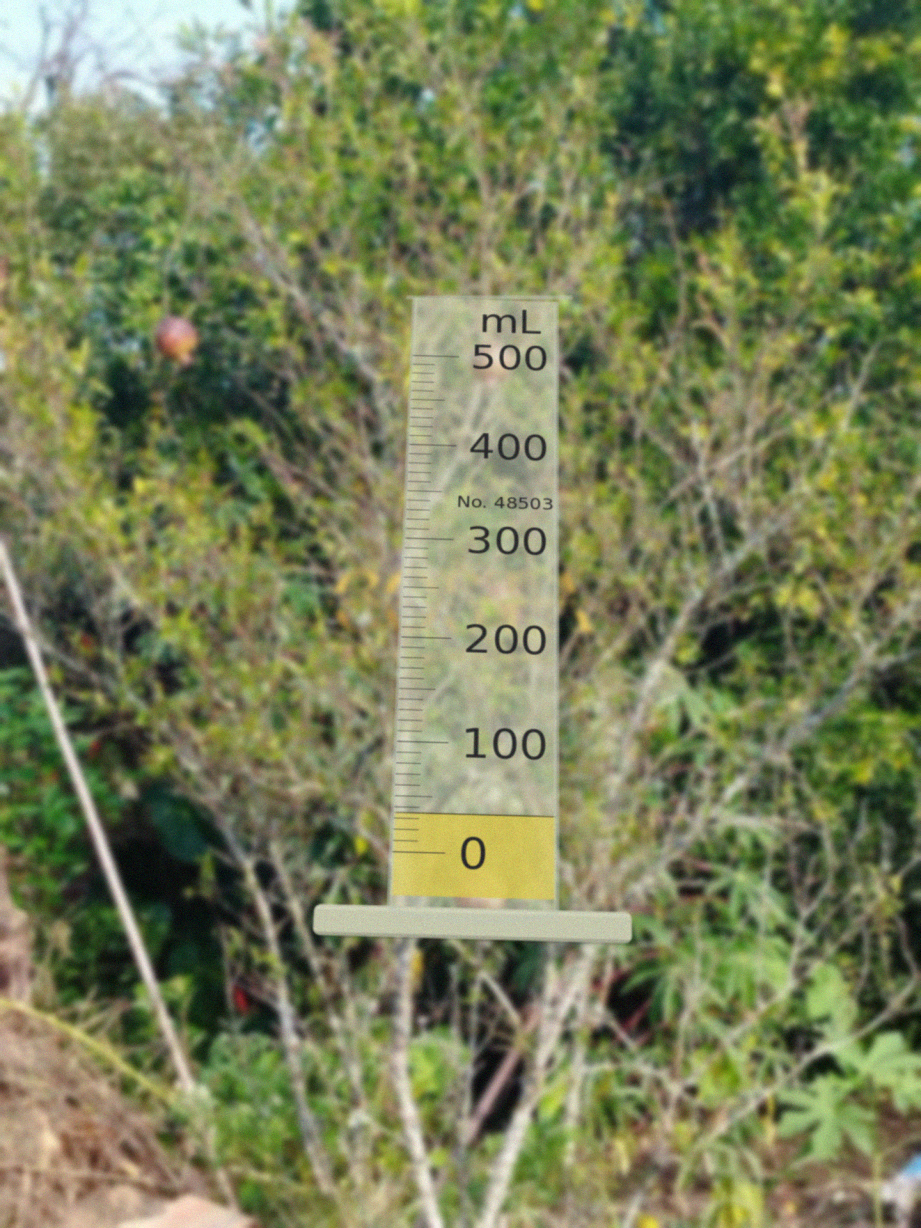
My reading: 35 mL
